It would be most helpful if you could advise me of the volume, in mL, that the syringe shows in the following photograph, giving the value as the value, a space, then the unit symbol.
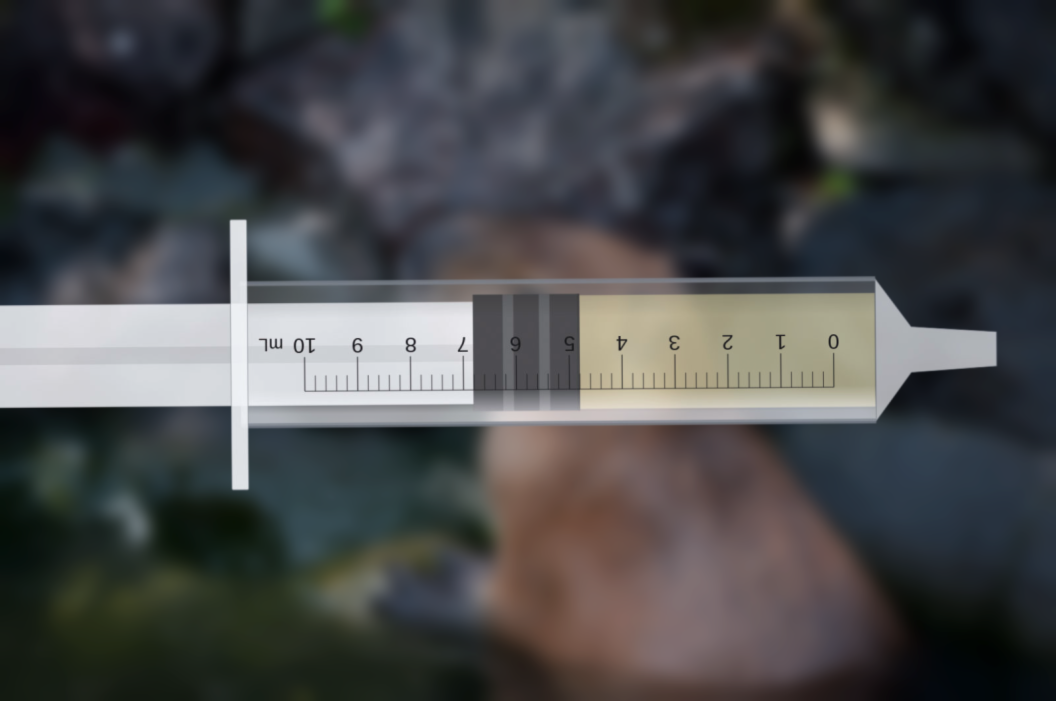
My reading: 4.8 mL
